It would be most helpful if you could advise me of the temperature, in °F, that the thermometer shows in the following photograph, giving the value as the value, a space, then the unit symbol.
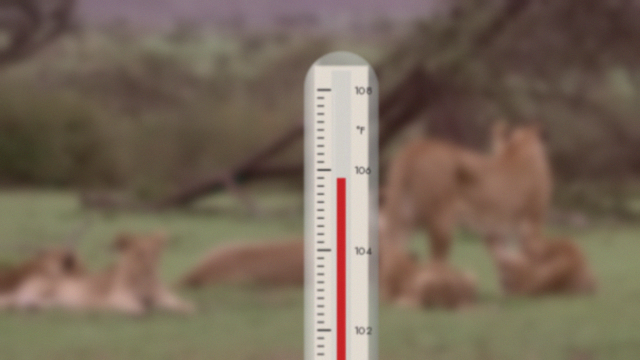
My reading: 105.8 °F
